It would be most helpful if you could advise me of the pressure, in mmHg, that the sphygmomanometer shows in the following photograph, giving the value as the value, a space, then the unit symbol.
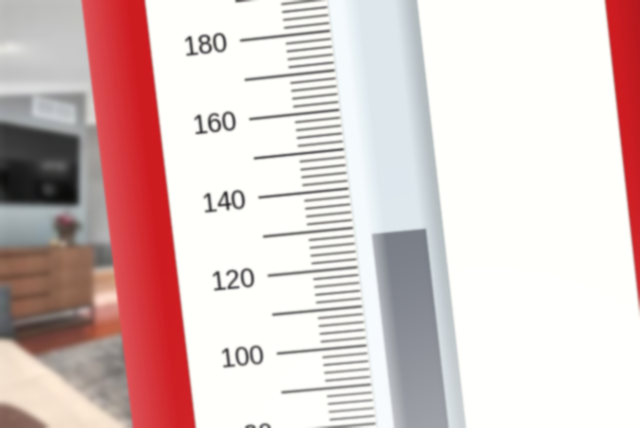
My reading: 128 mmHg
